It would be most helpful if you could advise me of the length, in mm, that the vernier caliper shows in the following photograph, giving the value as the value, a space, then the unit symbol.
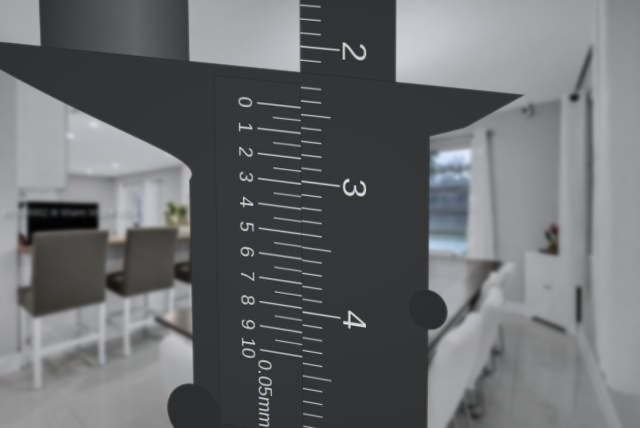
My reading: 24.5 mm
